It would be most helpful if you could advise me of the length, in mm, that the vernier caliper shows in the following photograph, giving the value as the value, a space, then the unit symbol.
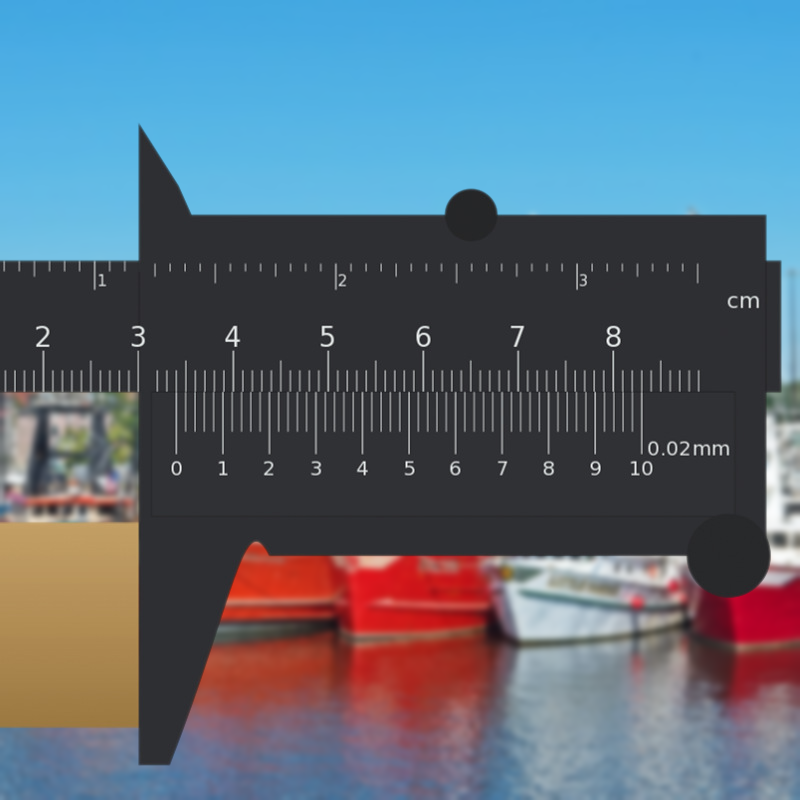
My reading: 34.0 mm
